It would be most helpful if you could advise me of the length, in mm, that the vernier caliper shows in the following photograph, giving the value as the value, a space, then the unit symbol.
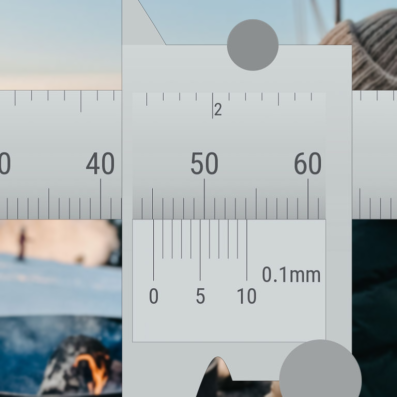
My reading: 45.1 mm
